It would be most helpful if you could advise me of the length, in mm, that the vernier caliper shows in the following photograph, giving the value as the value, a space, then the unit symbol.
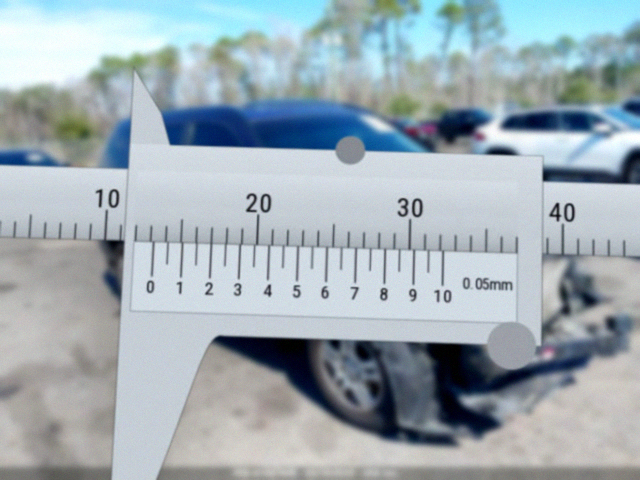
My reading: 13.2 mm
